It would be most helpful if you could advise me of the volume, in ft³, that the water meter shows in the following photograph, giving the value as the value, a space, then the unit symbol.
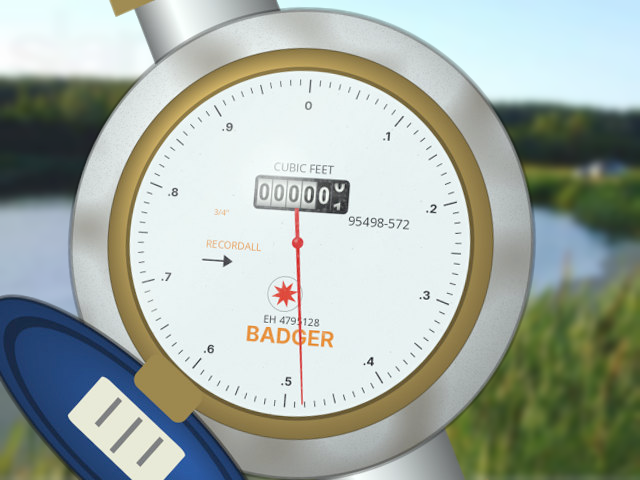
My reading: 0.48 ft³
